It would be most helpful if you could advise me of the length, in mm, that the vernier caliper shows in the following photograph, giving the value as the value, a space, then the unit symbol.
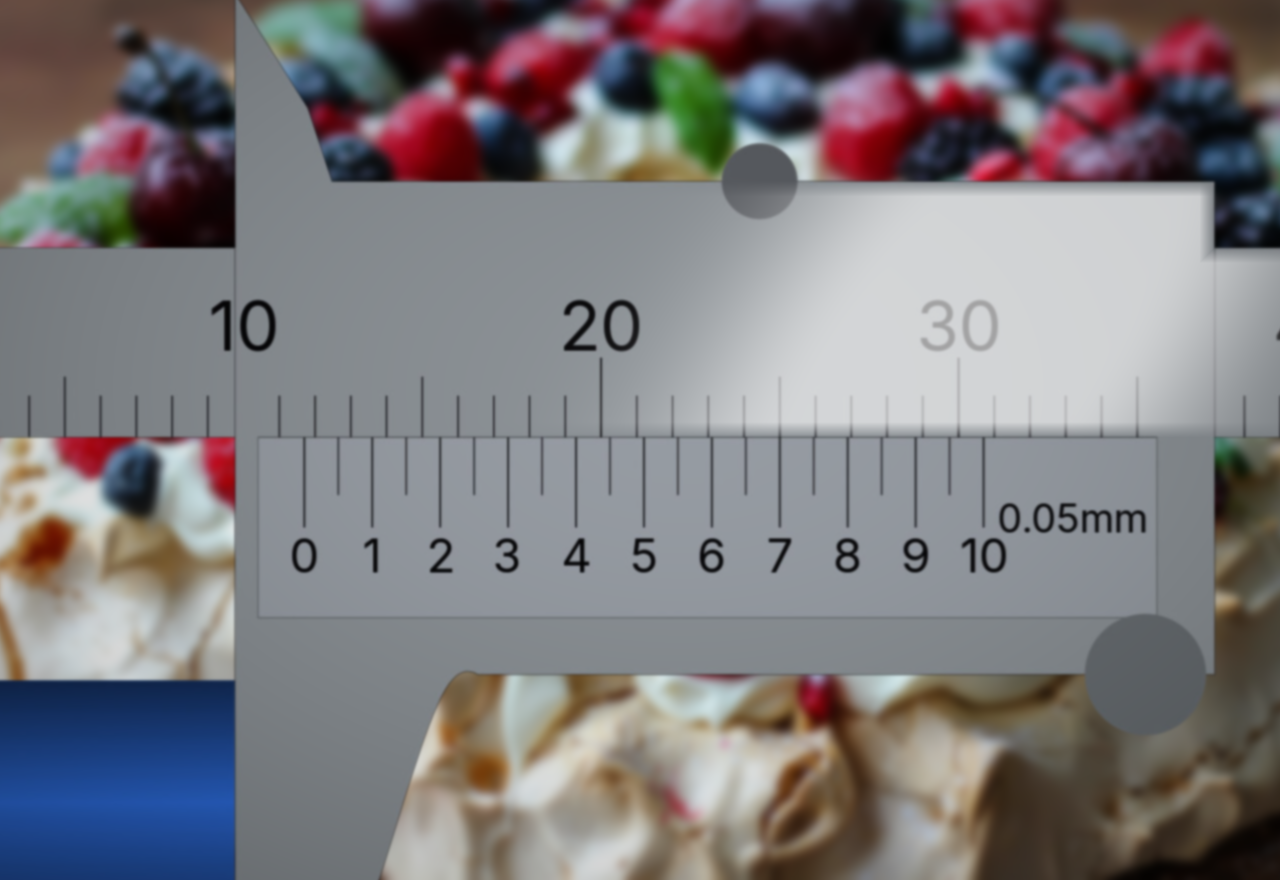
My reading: 11.70 mm
